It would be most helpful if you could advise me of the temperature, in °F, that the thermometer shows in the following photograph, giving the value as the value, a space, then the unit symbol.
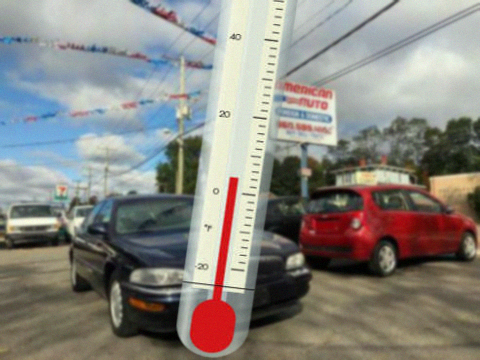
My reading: 4 °F
